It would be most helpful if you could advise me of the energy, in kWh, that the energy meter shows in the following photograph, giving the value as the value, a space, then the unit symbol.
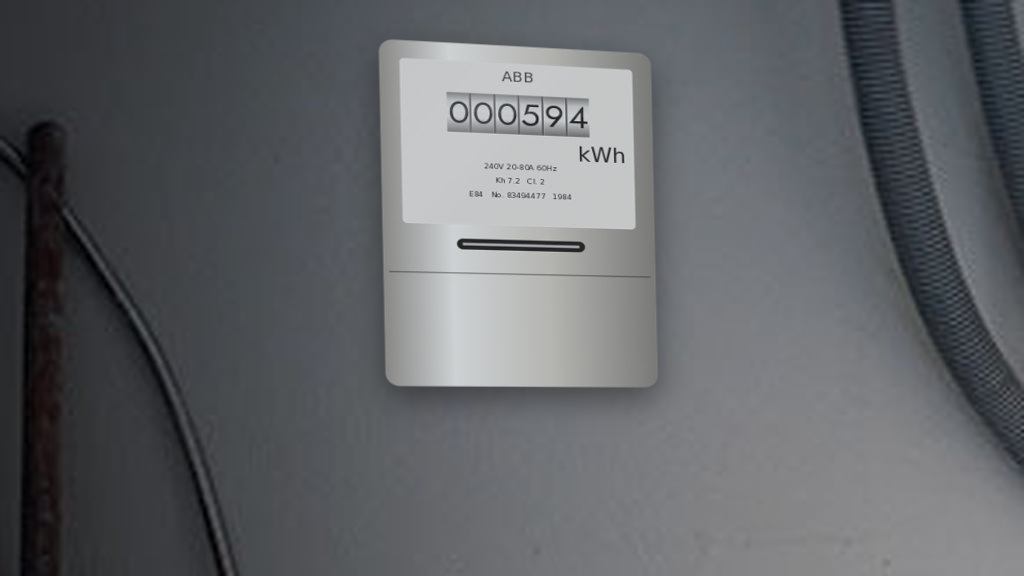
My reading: 594 kWh
